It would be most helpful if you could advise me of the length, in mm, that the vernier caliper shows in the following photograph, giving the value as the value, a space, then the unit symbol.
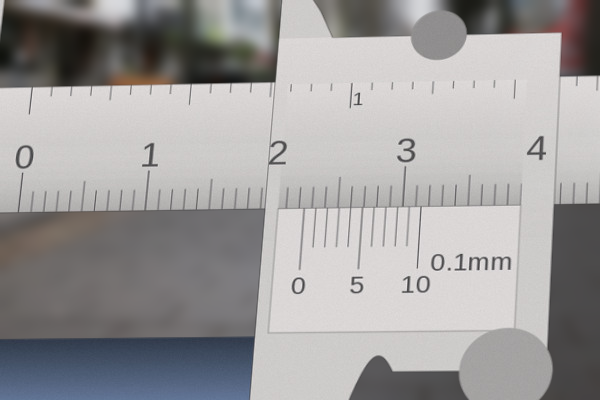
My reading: 22.4 mm
